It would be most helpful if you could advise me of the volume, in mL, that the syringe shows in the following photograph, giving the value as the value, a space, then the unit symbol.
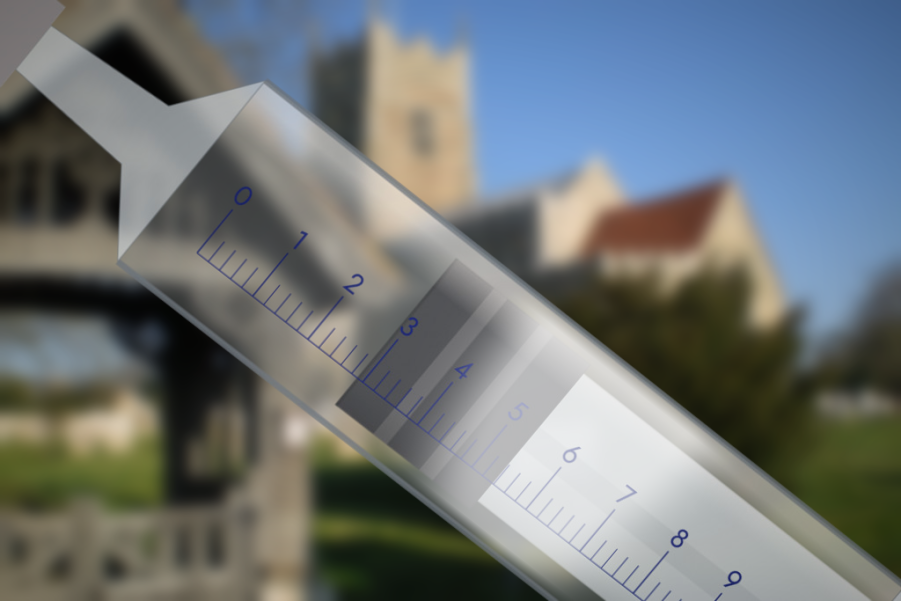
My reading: 2.9 mL
